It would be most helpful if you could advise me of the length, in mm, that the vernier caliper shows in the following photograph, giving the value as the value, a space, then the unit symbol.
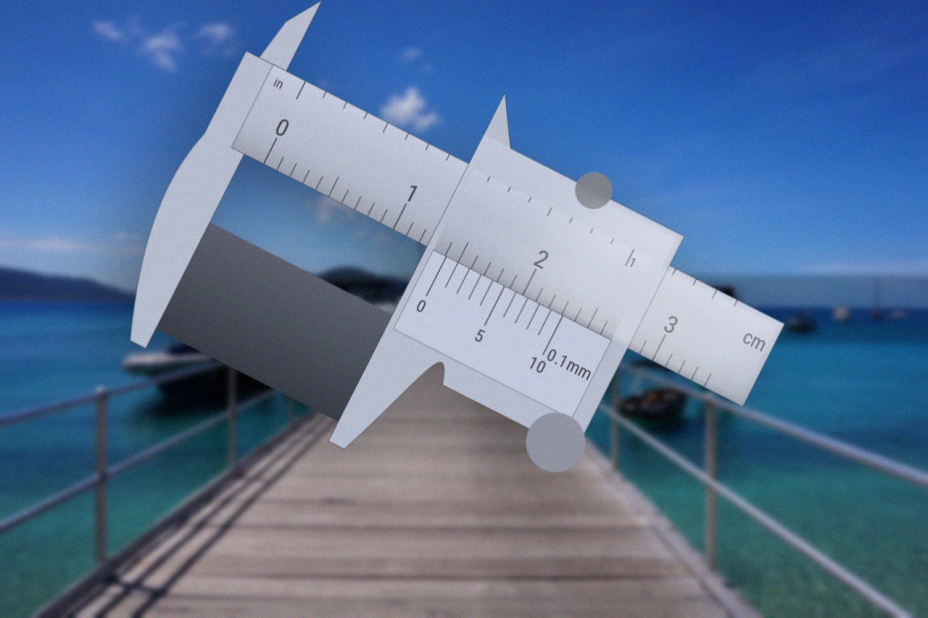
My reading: 14.1 mm
